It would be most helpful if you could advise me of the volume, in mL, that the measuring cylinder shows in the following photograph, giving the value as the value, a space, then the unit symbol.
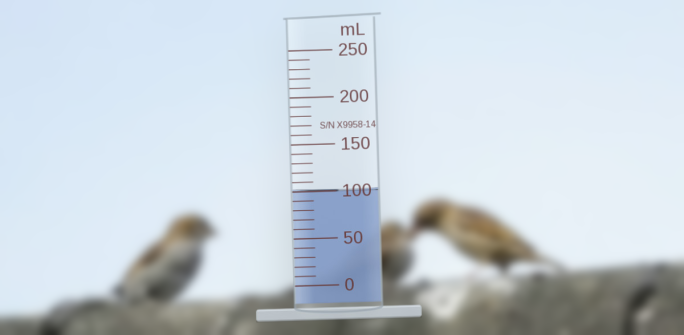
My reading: 100 mL
